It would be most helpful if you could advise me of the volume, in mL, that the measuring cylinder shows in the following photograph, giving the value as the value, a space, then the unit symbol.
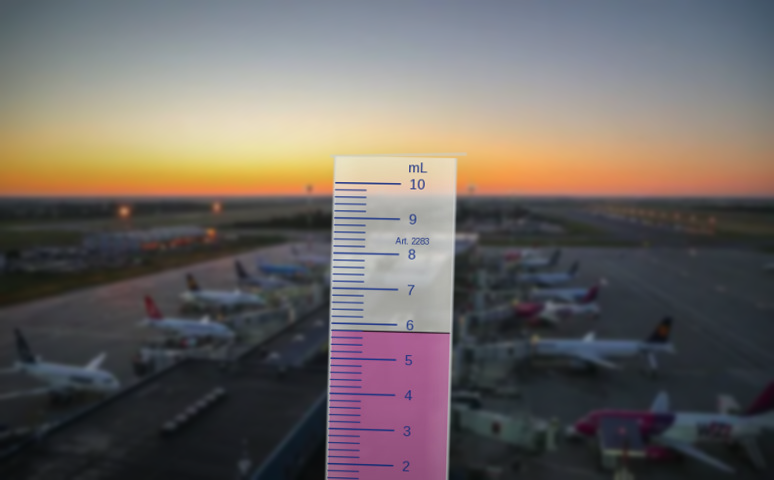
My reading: 5.8 mL
